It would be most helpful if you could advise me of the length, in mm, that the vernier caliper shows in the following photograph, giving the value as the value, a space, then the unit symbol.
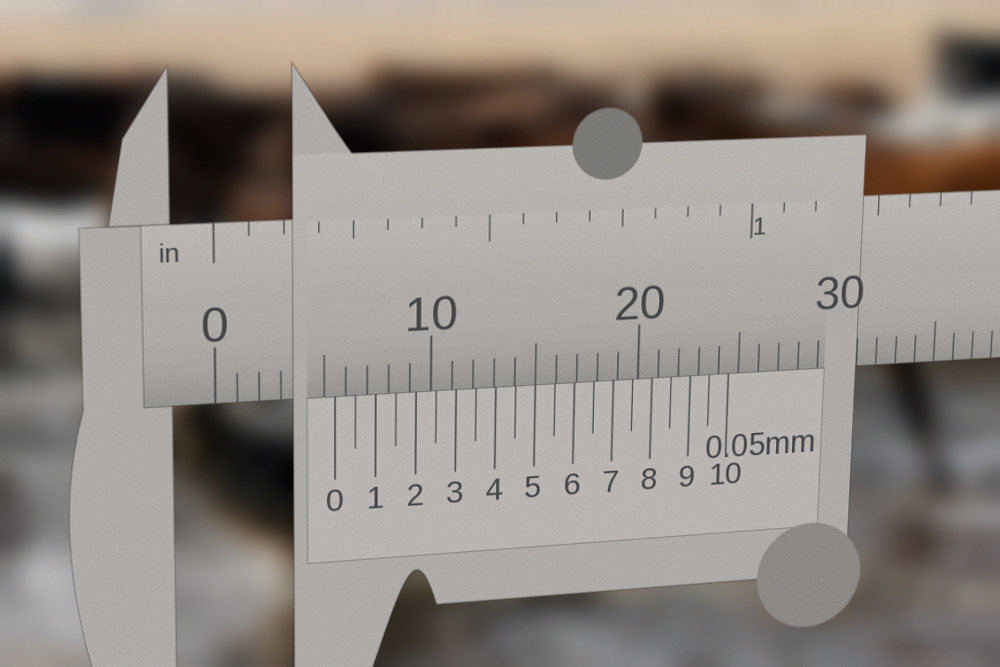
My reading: 5.5 mm
